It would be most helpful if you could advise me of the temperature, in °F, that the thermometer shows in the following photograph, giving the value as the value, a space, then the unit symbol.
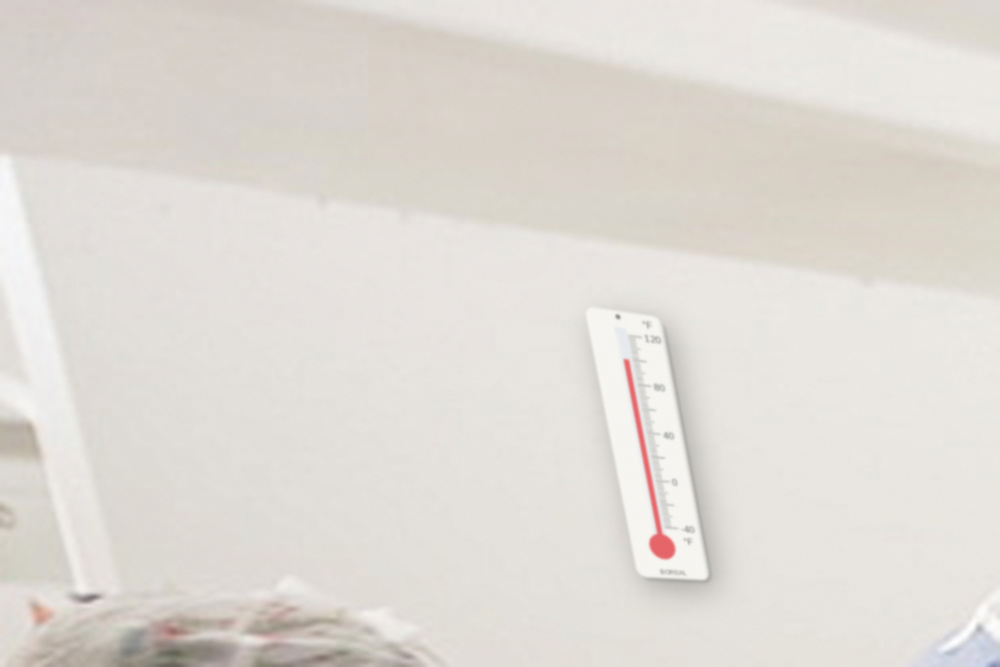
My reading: 100 °F
